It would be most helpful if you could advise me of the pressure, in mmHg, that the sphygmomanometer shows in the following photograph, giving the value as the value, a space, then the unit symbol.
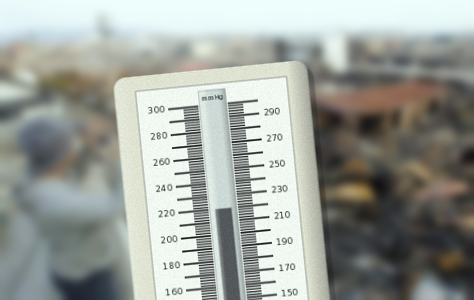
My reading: 220 mmHg
